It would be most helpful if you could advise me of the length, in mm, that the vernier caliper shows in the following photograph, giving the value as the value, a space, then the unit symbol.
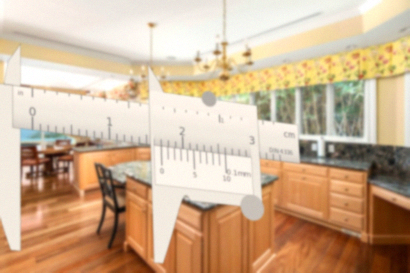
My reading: 17.0 mm
